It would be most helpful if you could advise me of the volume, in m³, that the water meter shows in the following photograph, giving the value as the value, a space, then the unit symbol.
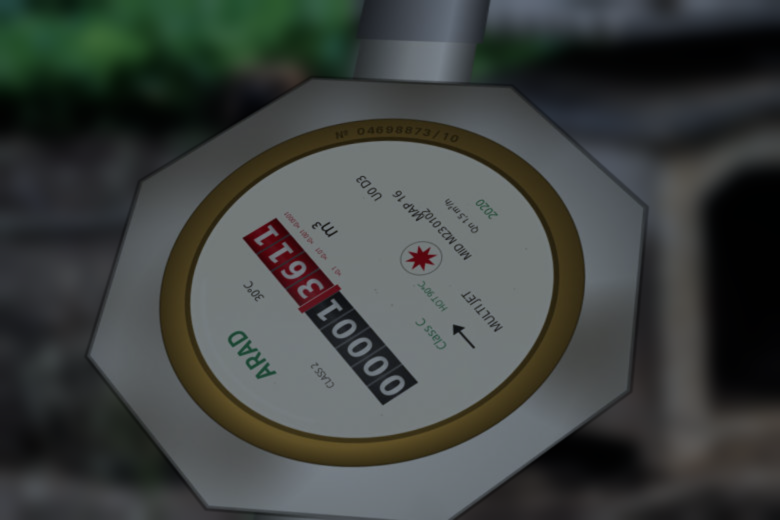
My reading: 1.3611 m³
